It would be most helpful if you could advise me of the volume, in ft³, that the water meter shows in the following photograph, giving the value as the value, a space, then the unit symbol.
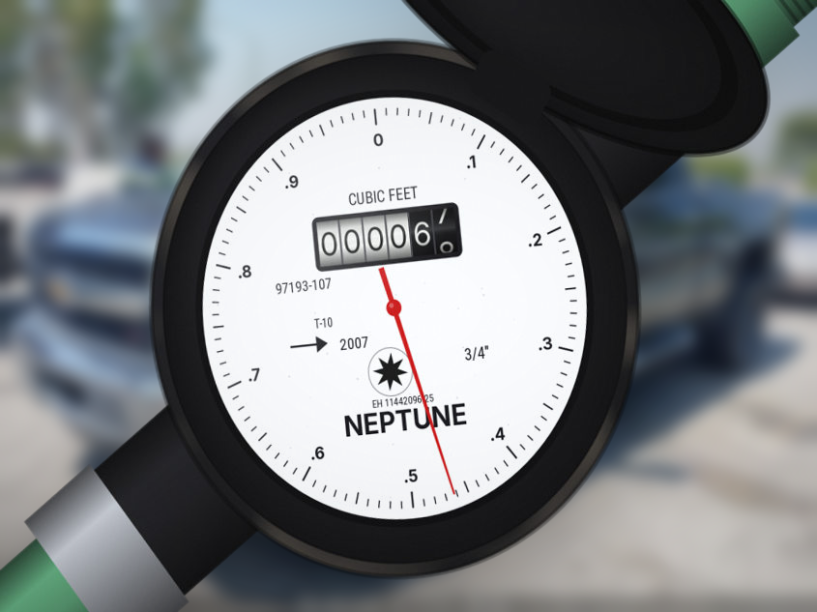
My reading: 67.46 ft³
